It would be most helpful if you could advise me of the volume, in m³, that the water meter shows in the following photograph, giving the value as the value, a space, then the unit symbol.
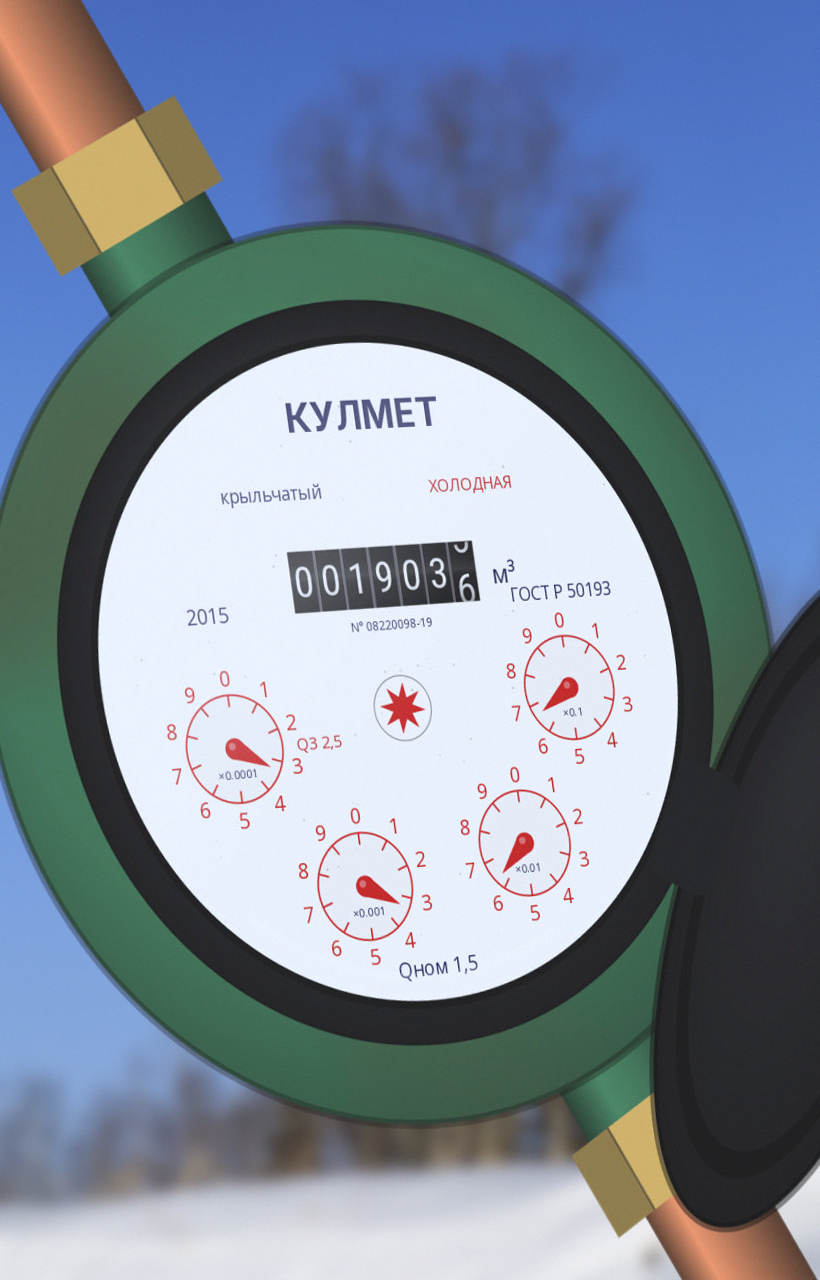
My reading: 19035.6633 m³
